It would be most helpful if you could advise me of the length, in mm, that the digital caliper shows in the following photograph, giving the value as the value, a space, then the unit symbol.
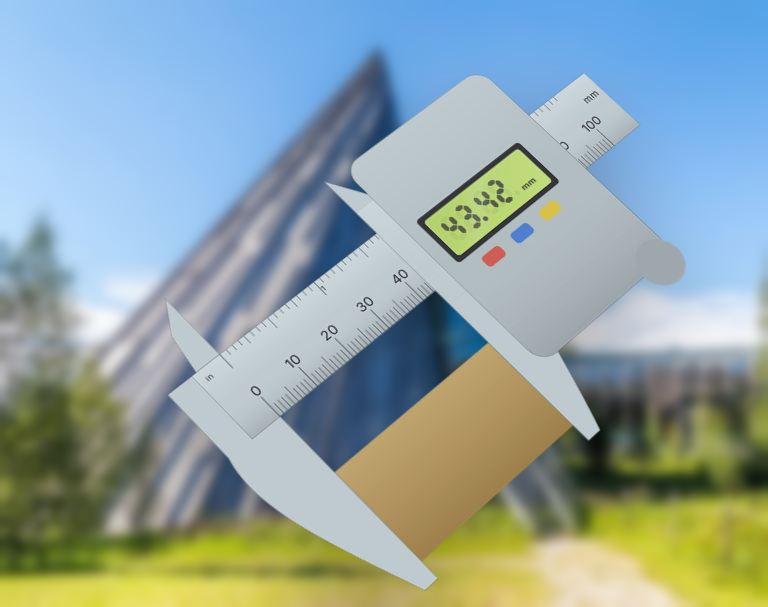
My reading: 43.42 mm
